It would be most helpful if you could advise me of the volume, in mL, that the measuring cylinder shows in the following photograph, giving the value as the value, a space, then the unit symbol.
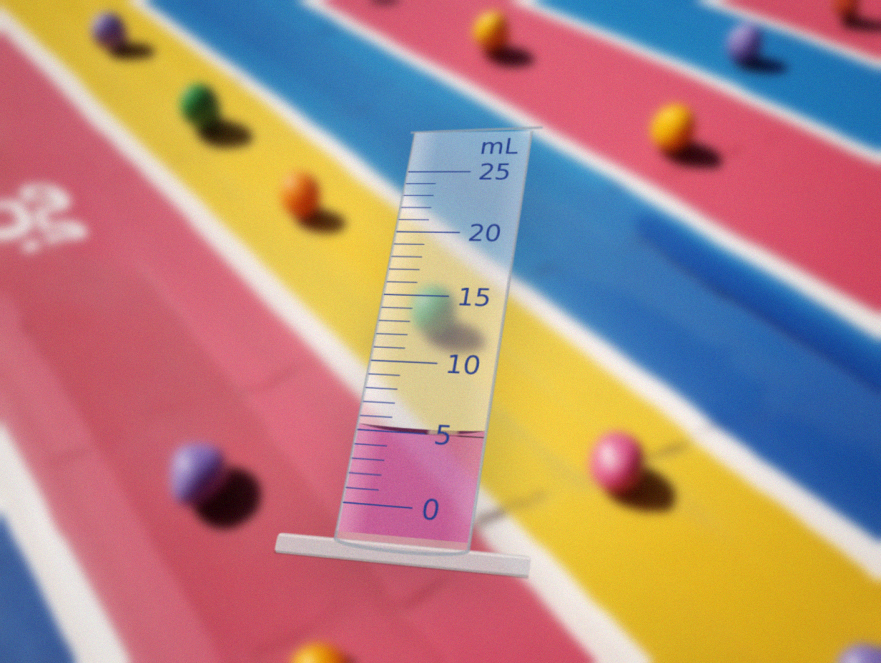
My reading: 5 mL
